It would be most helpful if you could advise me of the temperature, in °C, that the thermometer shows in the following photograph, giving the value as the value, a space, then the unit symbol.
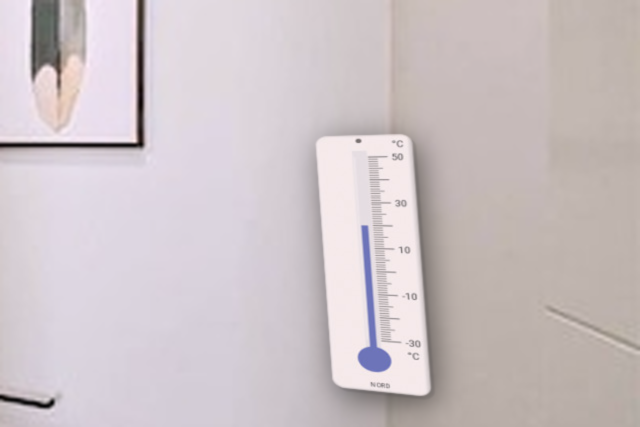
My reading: 20 °C
